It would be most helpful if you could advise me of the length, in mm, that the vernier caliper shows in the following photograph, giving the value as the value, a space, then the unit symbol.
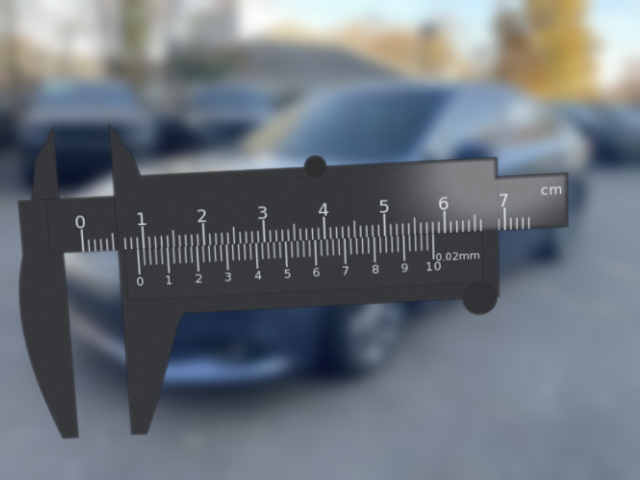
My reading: 9.0 mm
